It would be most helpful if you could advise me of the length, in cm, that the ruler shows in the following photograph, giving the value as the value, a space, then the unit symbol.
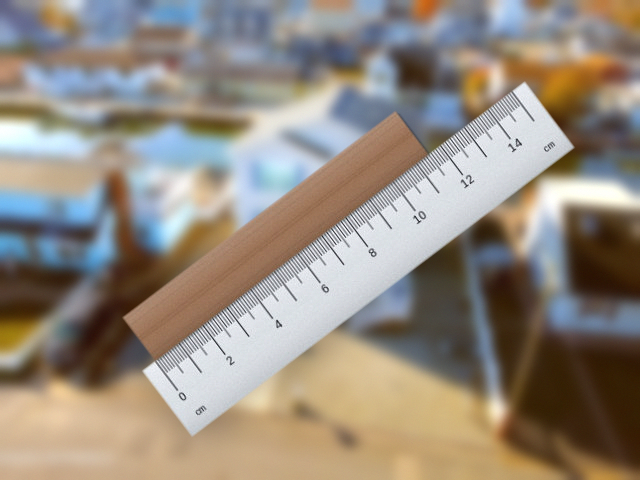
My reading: 11.5 cm
